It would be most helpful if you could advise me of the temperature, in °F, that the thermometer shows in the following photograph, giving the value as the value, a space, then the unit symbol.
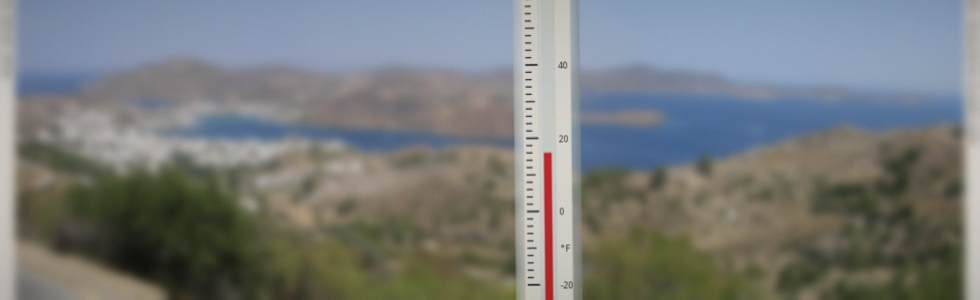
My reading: 16 °F
